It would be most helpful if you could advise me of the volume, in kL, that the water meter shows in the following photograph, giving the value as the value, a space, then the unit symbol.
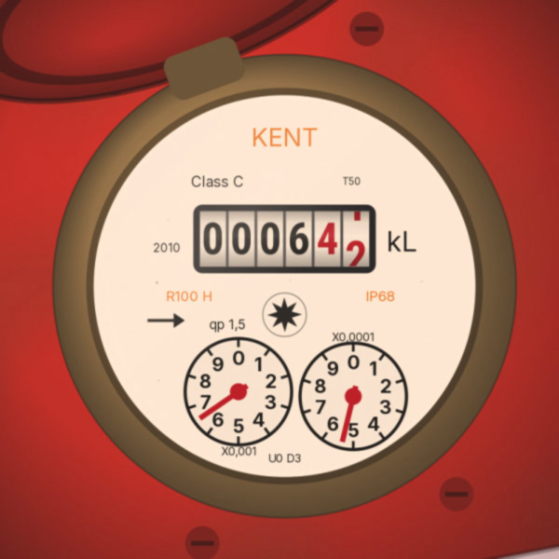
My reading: 6.4165 kL
